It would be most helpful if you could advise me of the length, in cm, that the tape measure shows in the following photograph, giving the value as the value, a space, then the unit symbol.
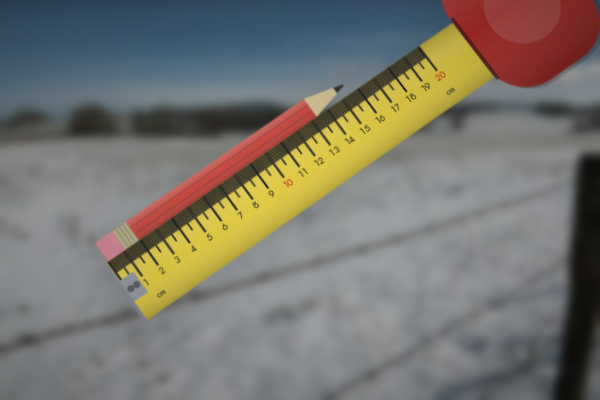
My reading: 15.5 cm
